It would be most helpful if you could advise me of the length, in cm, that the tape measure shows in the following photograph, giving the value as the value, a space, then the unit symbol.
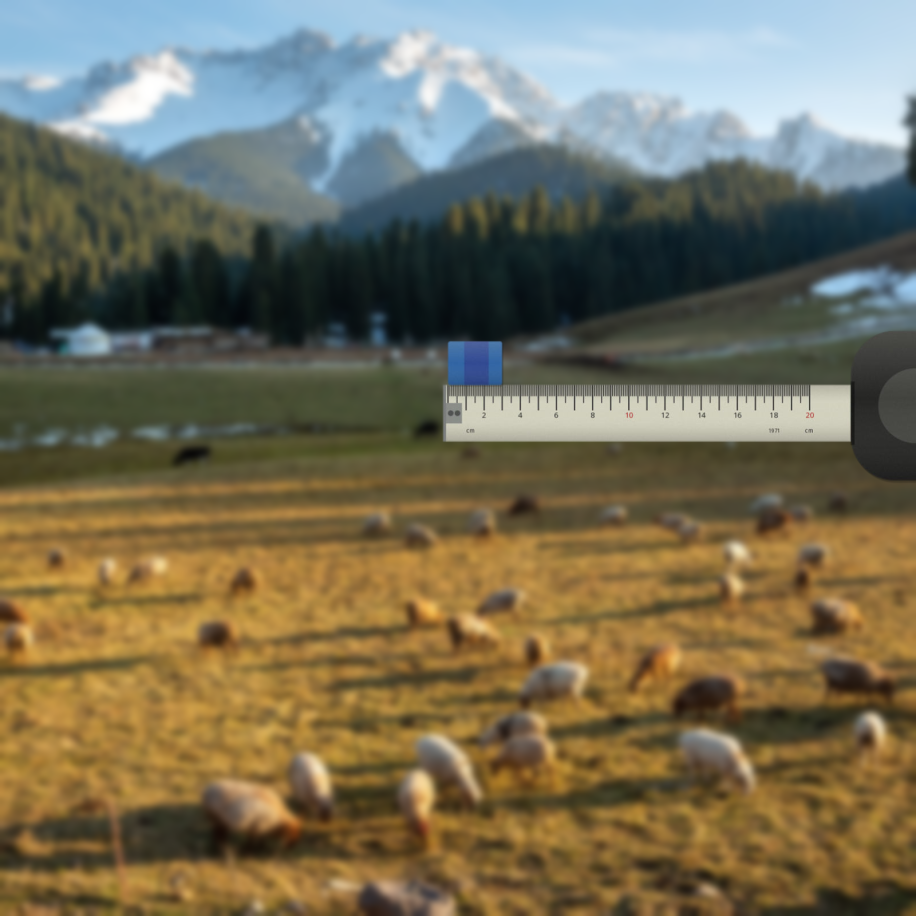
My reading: 3 cm
